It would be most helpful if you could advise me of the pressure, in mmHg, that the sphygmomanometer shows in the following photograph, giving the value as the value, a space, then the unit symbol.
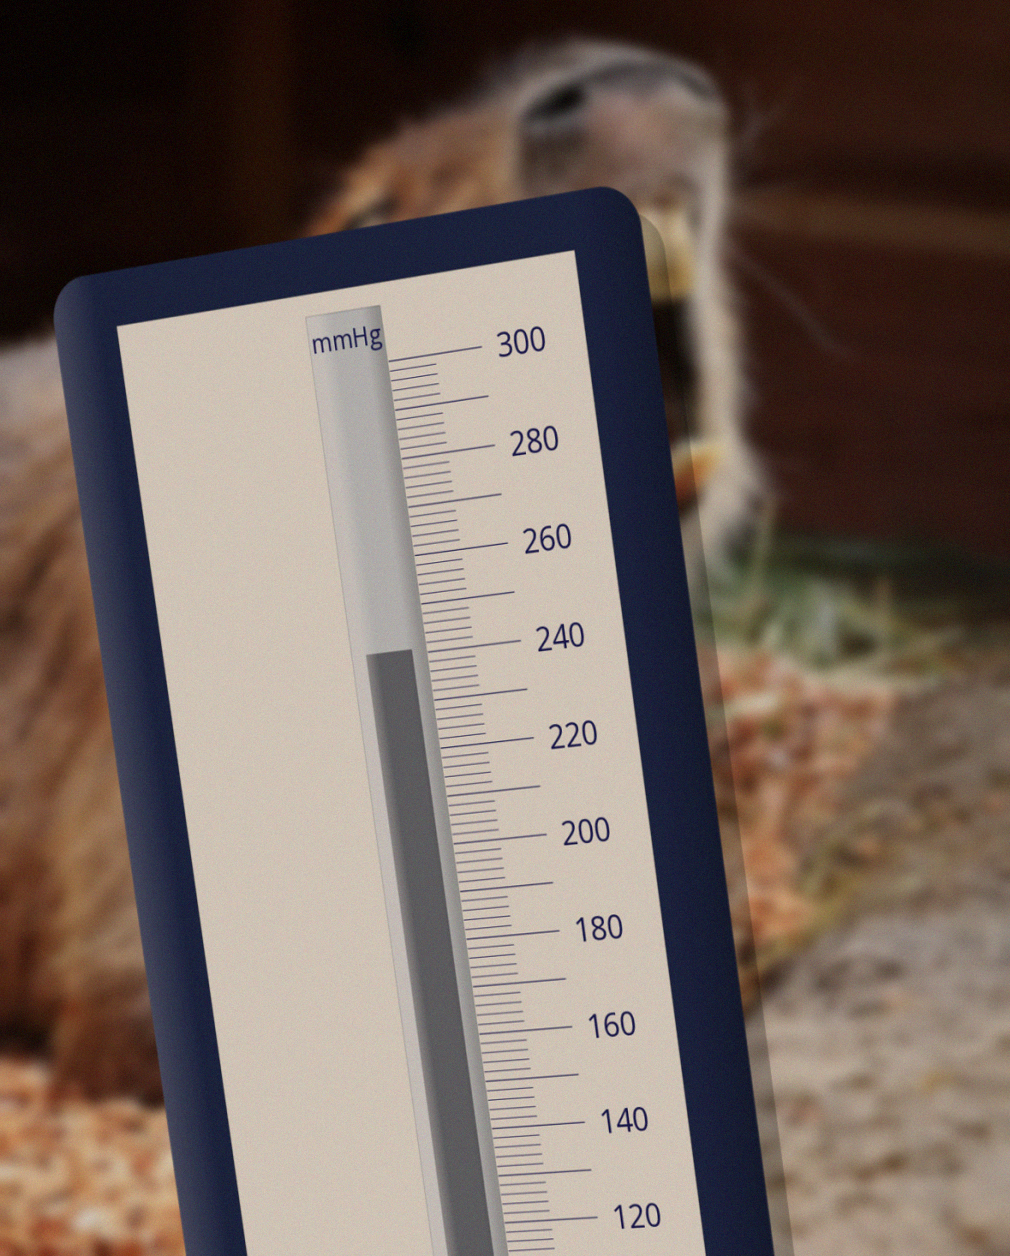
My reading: 241 mmHg
